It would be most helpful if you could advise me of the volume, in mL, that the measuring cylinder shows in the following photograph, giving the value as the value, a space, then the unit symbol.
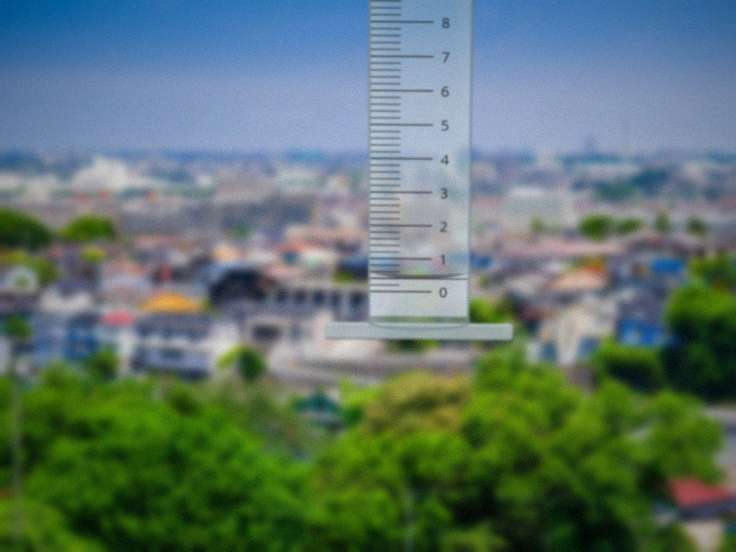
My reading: 0.4 mL
